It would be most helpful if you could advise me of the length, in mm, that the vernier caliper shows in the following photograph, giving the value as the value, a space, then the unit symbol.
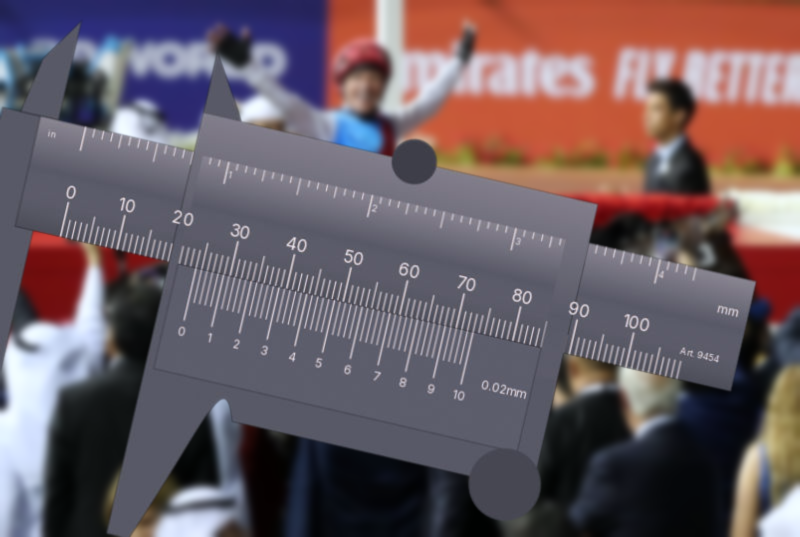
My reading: 24.0 mm
